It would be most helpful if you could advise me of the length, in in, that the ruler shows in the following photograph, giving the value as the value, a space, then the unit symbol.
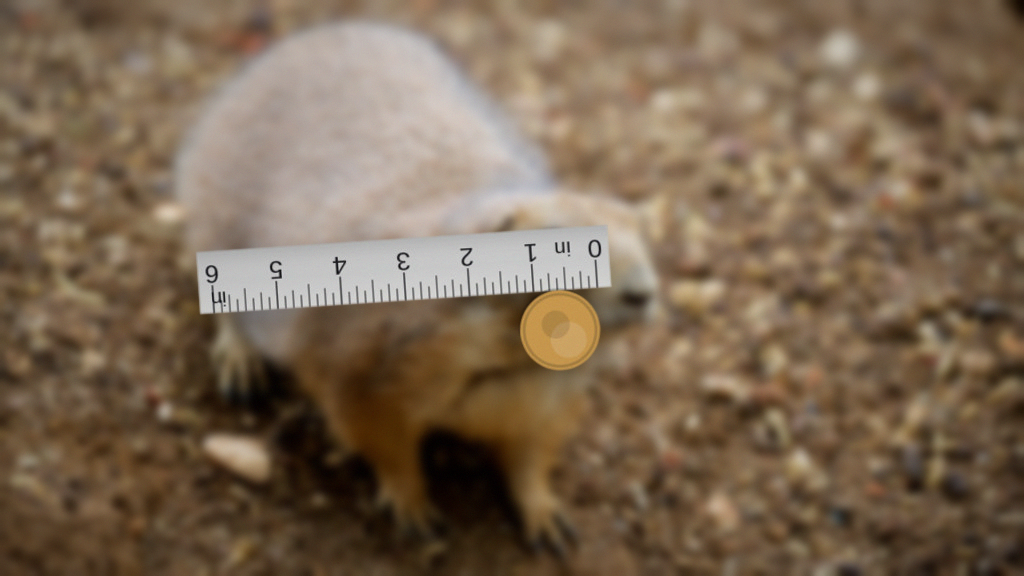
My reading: 1.25 in
